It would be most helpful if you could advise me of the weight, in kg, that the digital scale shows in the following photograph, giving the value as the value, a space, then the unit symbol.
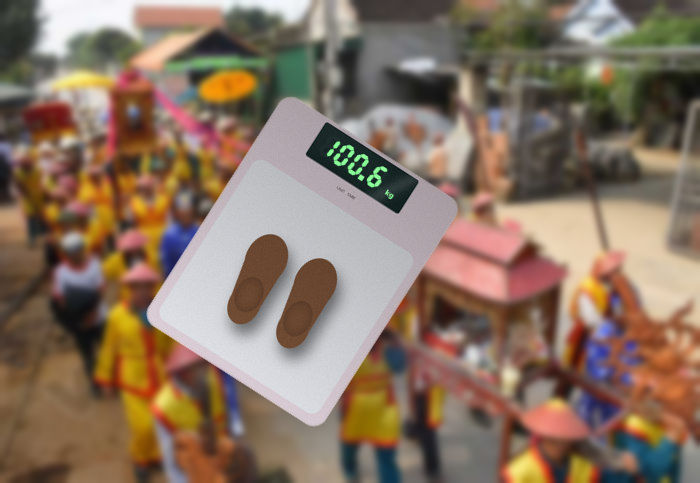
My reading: 100.6 kg
